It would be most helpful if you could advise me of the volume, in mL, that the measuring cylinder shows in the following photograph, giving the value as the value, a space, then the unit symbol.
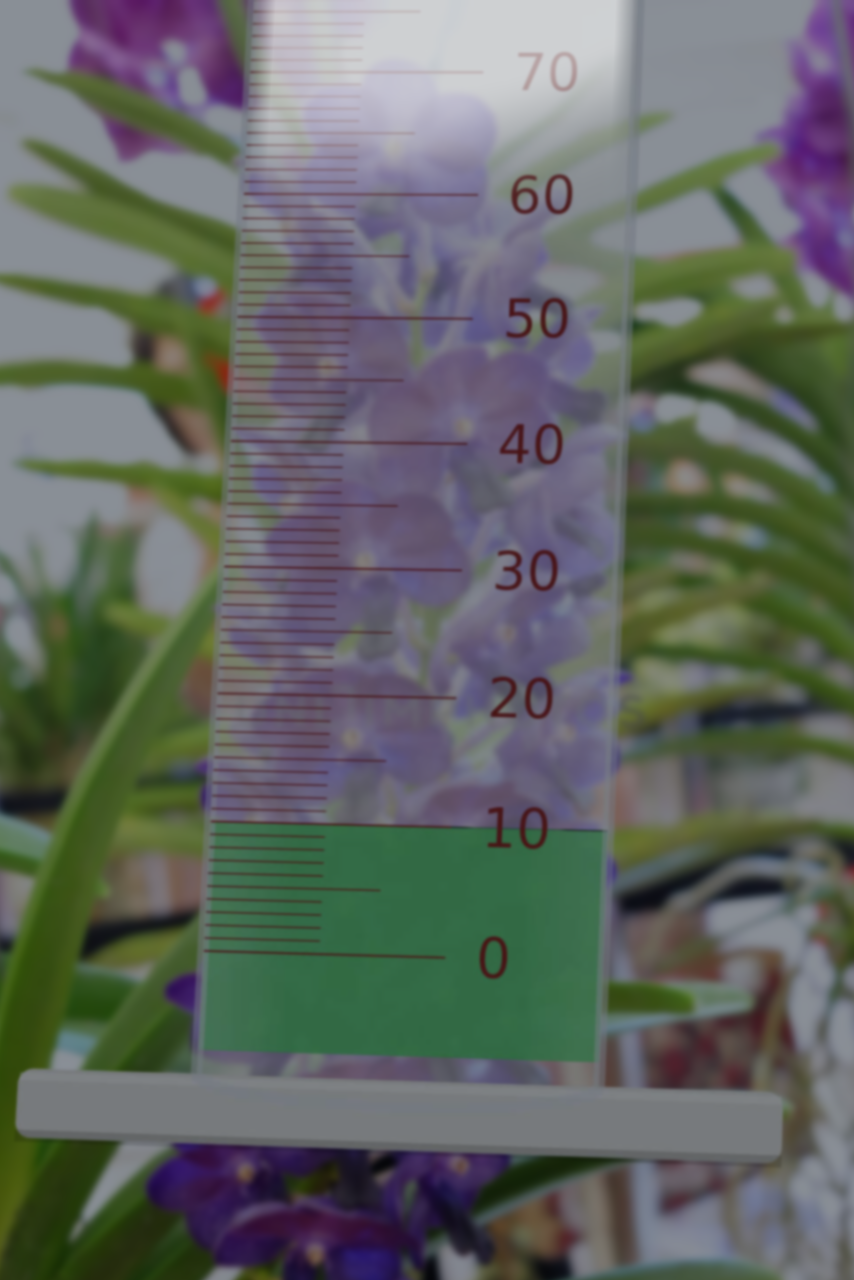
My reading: 10 mL
